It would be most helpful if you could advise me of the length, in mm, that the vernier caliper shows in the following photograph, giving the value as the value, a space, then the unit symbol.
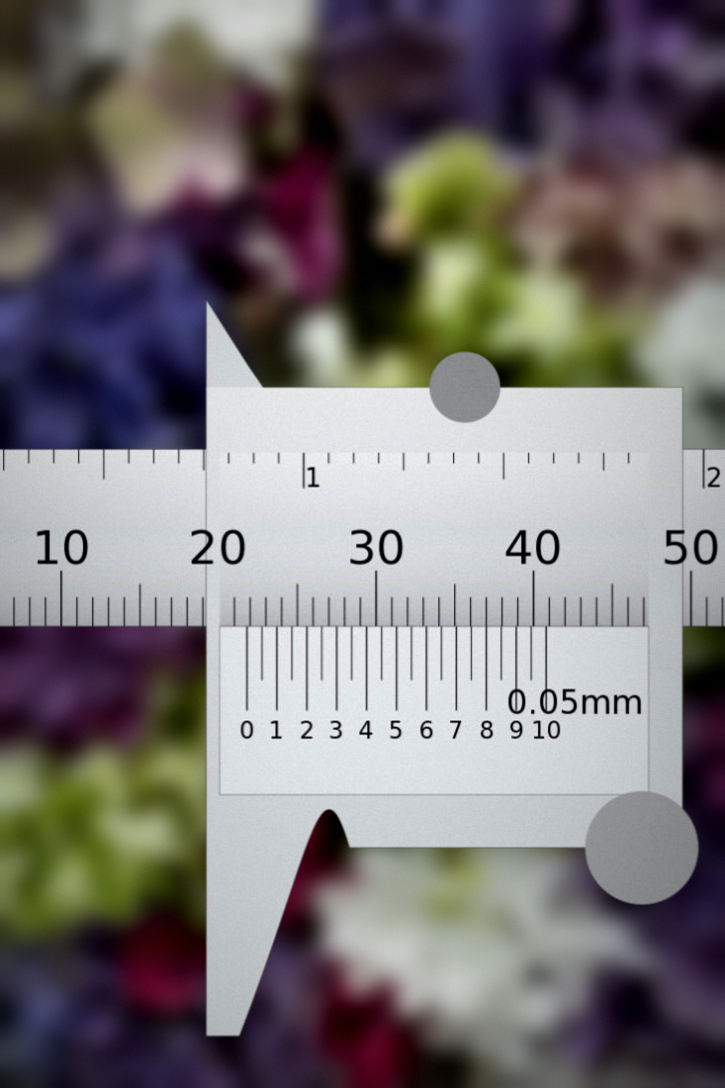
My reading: 21.8 mm
